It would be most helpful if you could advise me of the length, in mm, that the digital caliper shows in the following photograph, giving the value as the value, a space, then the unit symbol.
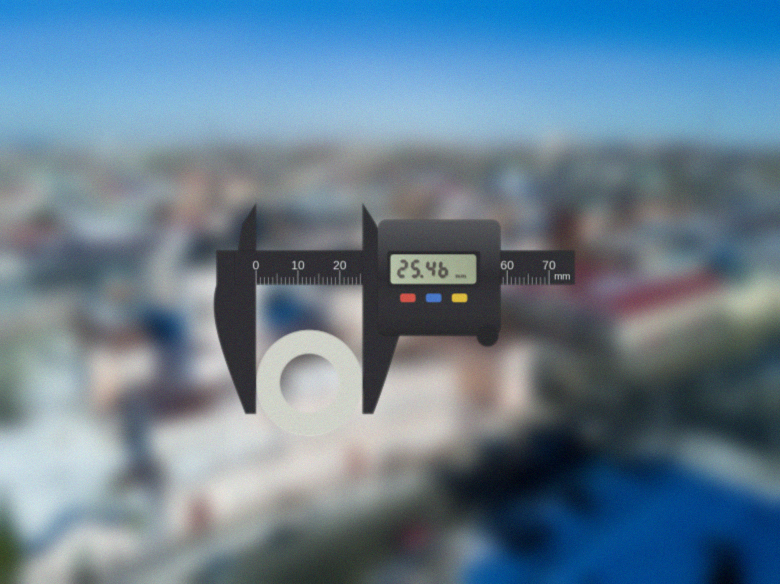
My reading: 25.46 mm
